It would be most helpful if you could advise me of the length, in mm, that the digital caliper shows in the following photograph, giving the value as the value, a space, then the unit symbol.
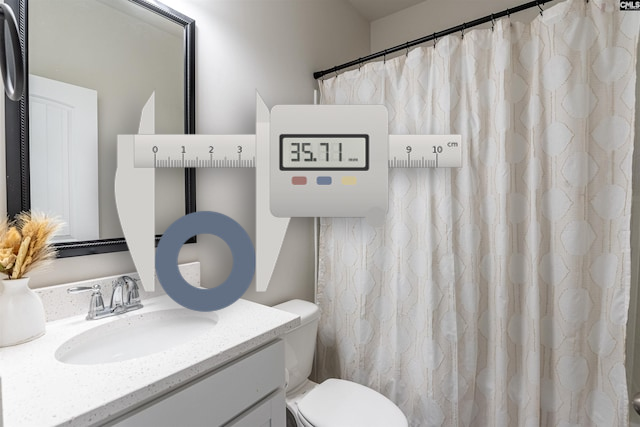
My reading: 35.71 mm
